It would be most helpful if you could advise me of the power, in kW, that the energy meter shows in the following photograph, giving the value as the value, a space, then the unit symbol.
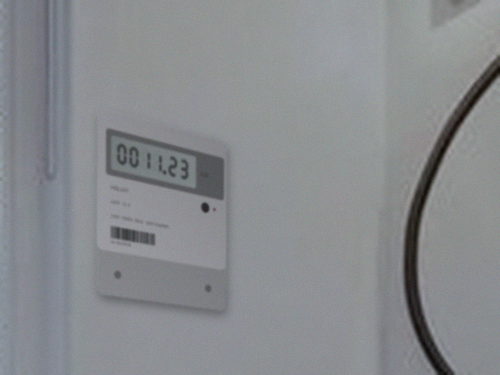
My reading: 11.23 kW
